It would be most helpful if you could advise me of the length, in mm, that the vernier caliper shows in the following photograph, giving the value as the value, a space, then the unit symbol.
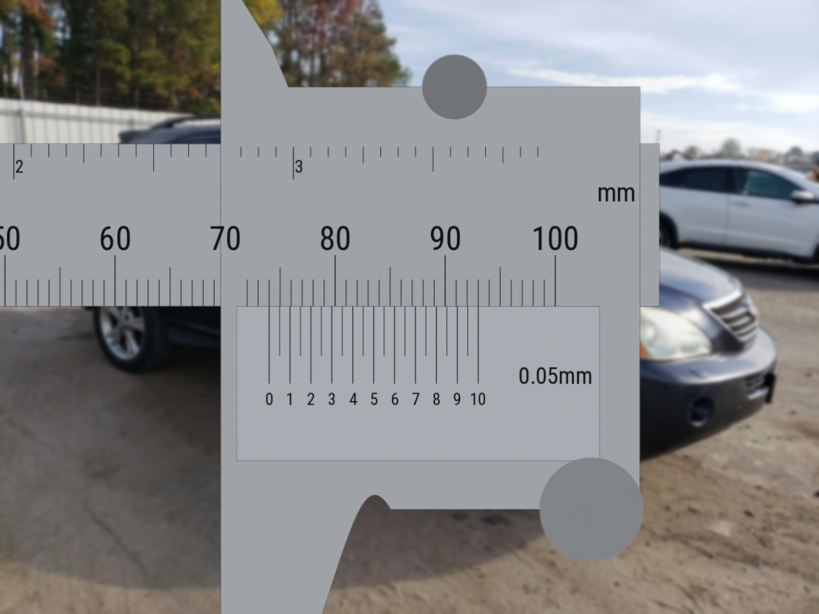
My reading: 74.0 mm
